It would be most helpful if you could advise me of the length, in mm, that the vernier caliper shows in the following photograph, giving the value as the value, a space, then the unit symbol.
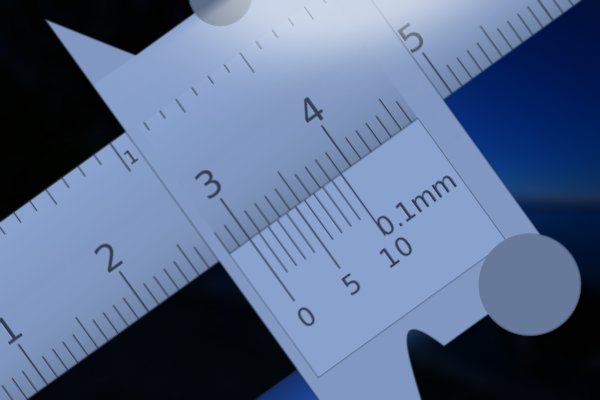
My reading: 30.0 mm
